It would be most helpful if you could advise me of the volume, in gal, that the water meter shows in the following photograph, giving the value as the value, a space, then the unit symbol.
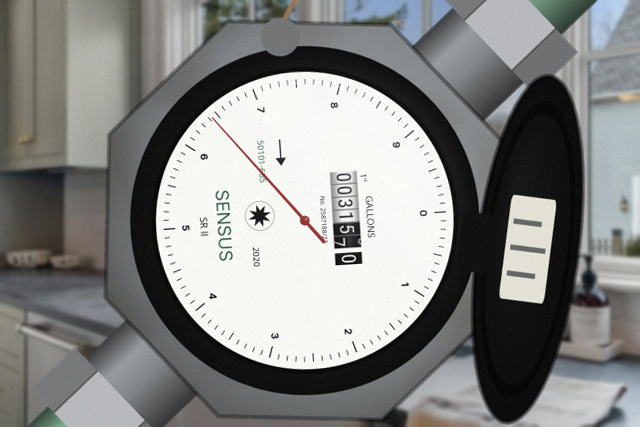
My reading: 31566.4 gal
